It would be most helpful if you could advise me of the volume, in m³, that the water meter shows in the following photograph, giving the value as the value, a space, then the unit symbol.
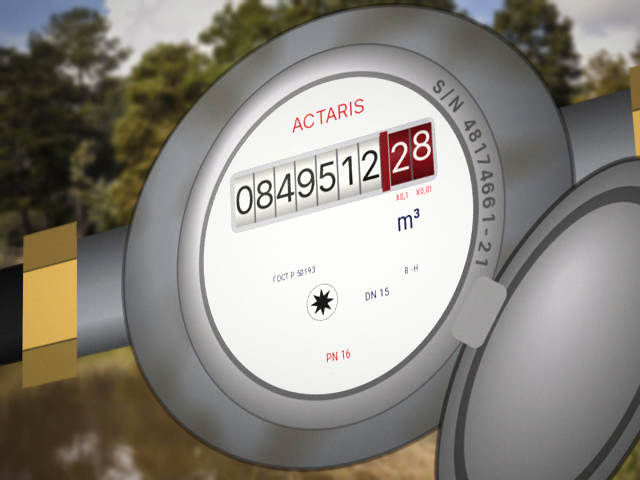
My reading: 849512.28 m³
